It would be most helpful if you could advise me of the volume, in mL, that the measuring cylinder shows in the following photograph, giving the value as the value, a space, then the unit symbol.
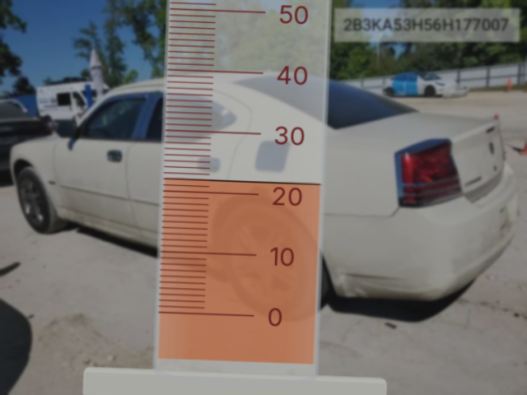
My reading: 22 mL
